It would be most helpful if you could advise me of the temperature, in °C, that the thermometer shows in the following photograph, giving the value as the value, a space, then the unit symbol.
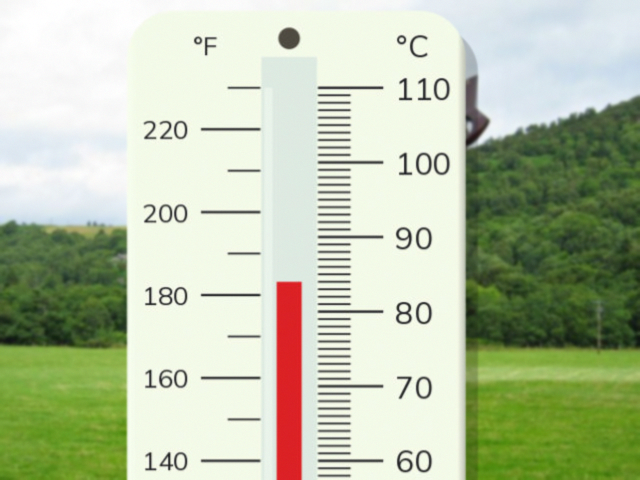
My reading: 84 °C
